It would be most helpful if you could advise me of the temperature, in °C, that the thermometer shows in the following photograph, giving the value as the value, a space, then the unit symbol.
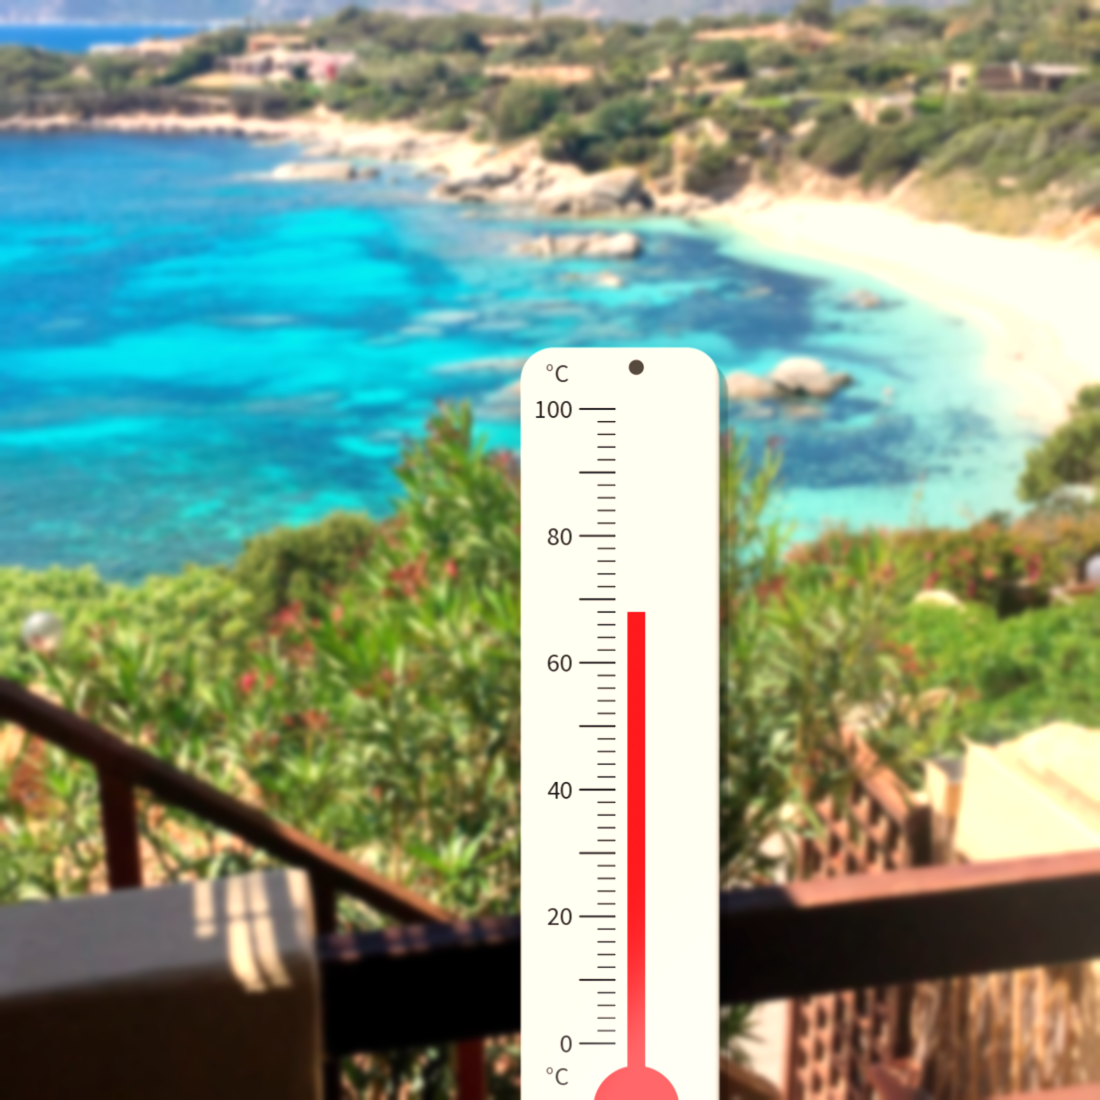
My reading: 68 °C
